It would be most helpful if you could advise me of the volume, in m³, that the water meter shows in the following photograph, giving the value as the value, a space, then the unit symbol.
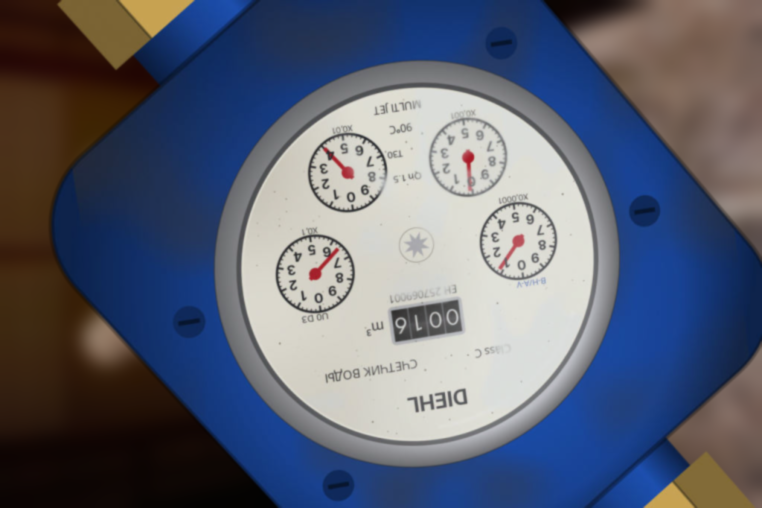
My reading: 16.6401 m³
